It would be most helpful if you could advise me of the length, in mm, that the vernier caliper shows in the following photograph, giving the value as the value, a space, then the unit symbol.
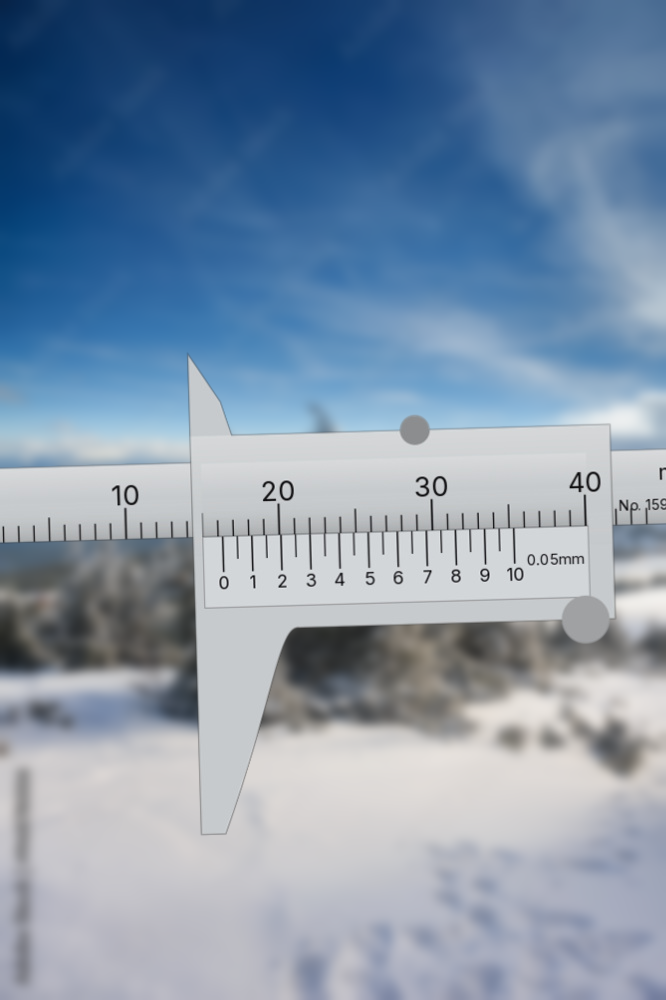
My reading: 16.3 mm
